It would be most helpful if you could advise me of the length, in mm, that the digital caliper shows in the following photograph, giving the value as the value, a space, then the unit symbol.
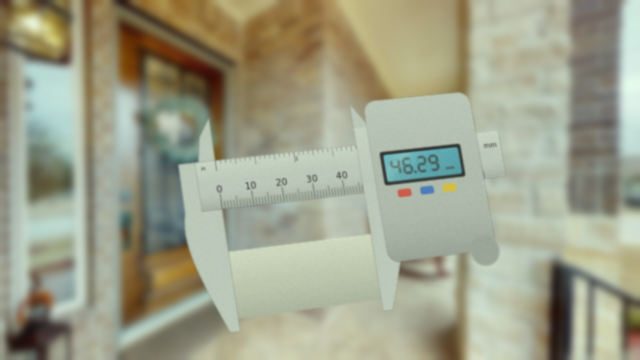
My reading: 46.29 mm
